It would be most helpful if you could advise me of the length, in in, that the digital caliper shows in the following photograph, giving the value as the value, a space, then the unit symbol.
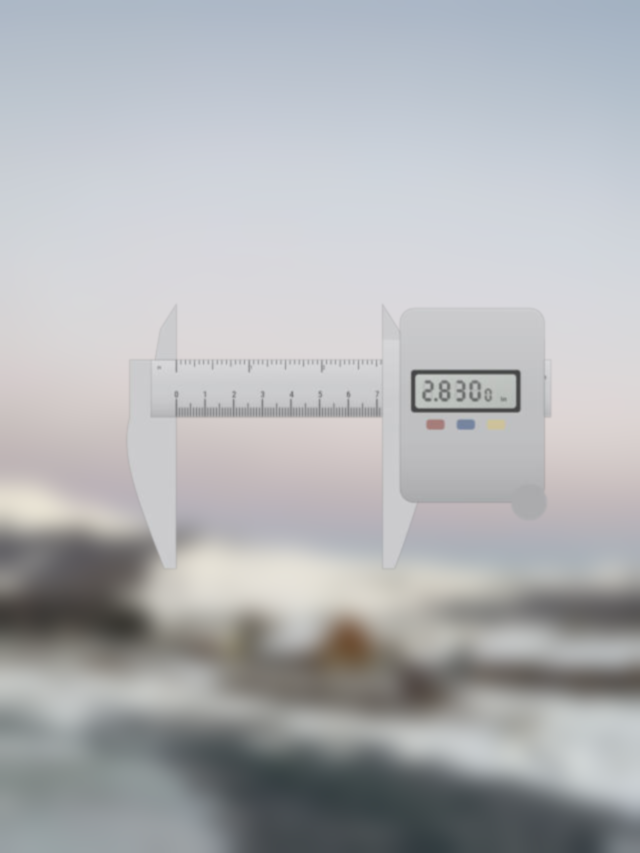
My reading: 2.8300 in
